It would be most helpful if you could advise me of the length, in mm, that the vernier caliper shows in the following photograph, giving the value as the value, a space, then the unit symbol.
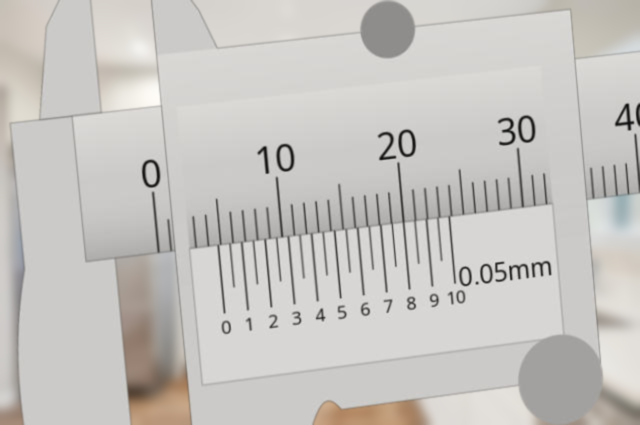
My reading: 4.8 mm
